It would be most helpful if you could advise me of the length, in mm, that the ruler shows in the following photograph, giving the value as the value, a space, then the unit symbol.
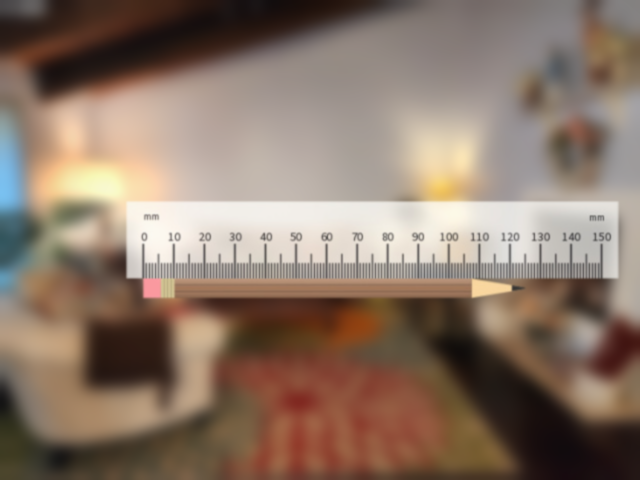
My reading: 125 mm
